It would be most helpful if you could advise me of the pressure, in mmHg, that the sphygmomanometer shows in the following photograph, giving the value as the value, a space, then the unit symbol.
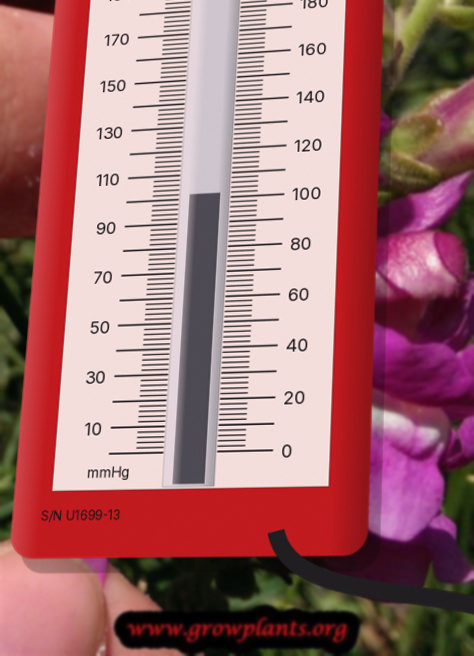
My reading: 102 mmHg
